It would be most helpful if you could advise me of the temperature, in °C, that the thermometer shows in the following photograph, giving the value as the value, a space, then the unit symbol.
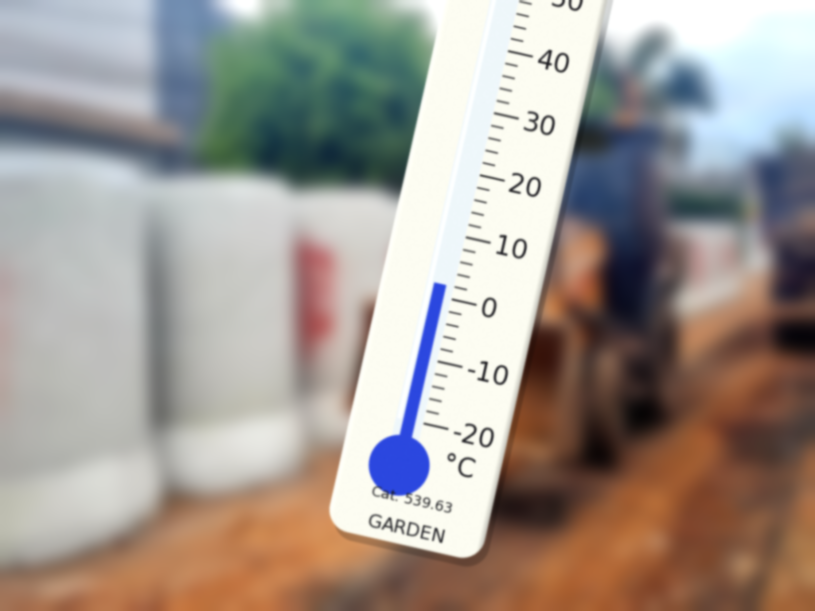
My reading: 2 °C
